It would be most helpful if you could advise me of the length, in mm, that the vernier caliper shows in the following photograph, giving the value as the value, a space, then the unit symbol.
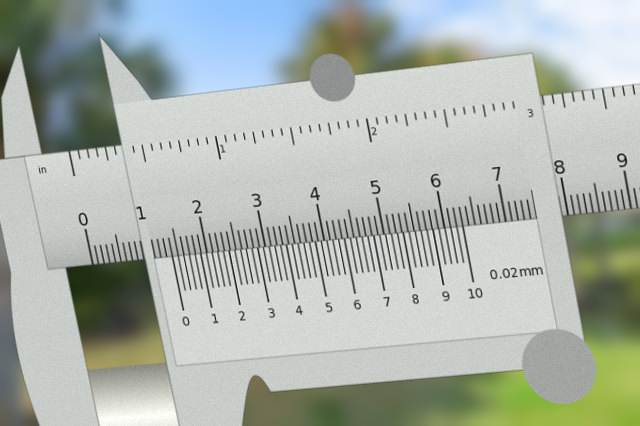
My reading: 14.0 mm
